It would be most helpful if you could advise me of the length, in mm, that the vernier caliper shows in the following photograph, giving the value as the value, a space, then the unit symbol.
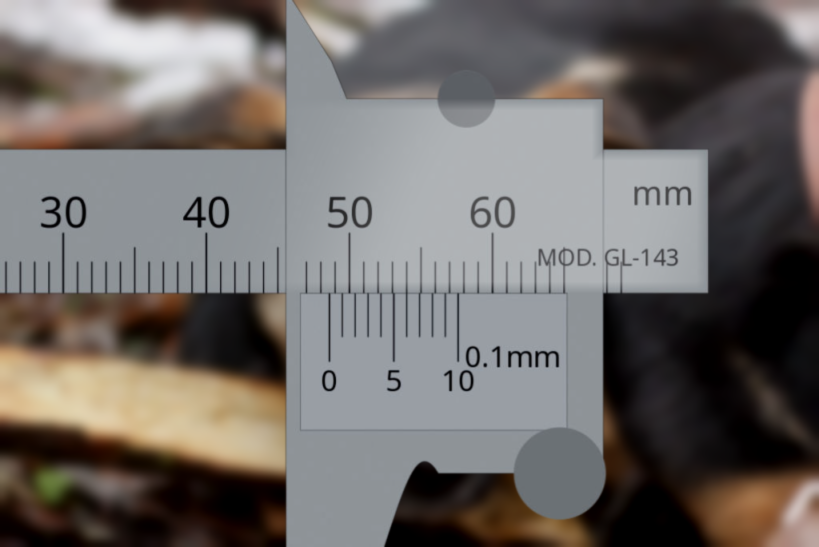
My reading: 48.6 mm
